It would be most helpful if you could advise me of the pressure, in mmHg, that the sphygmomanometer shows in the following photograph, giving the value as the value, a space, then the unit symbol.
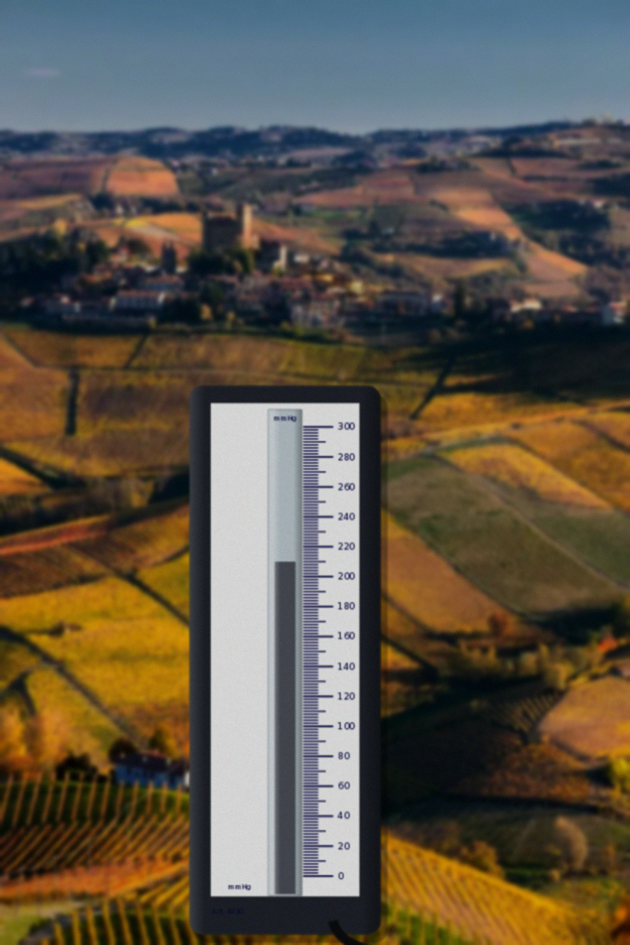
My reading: 210 mmHg
